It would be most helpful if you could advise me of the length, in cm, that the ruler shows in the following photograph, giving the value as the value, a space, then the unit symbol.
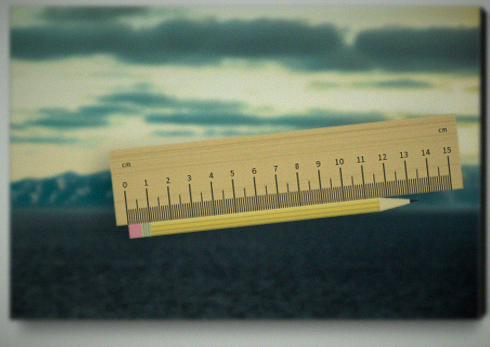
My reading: 13.5 cm
